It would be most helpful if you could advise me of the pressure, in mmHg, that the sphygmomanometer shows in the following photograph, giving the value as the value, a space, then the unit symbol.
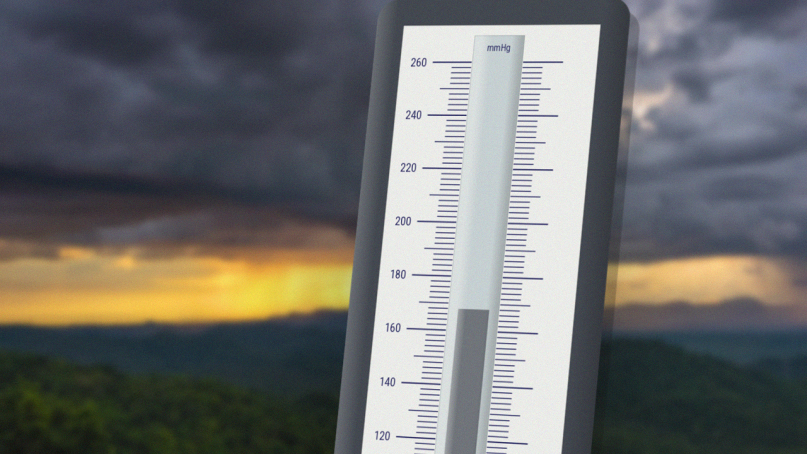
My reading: 168 mmHg
